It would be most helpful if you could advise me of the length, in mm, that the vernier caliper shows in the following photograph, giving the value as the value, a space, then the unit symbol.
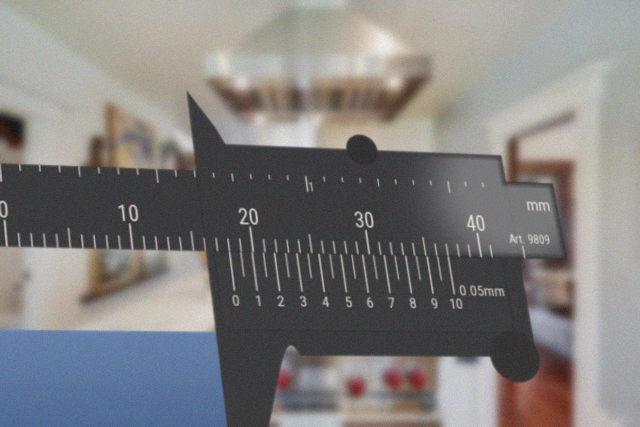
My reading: 18.0 mm
